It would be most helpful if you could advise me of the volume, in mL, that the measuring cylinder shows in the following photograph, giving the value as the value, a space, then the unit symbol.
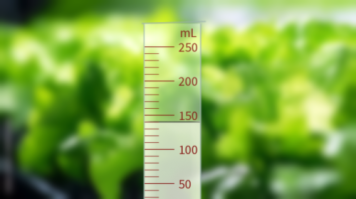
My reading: 140 mL
